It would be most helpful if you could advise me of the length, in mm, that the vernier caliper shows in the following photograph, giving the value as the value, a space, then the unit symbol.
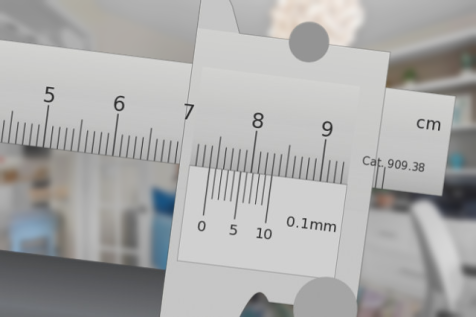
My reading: 74.0 mm
